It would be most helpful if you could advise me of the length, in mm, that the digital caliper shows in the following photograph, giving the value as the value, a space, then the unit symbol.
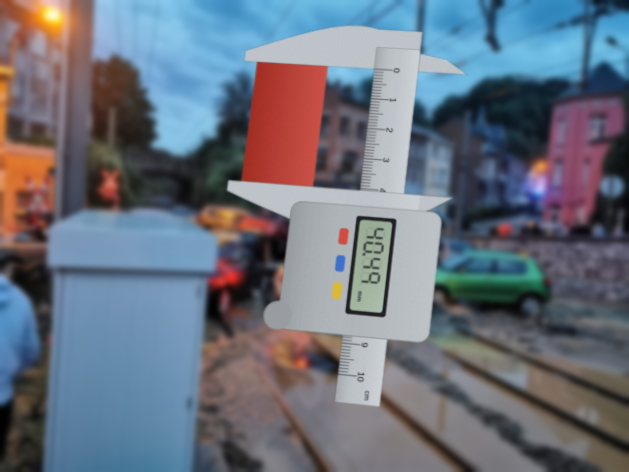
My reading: 40.49 mm
